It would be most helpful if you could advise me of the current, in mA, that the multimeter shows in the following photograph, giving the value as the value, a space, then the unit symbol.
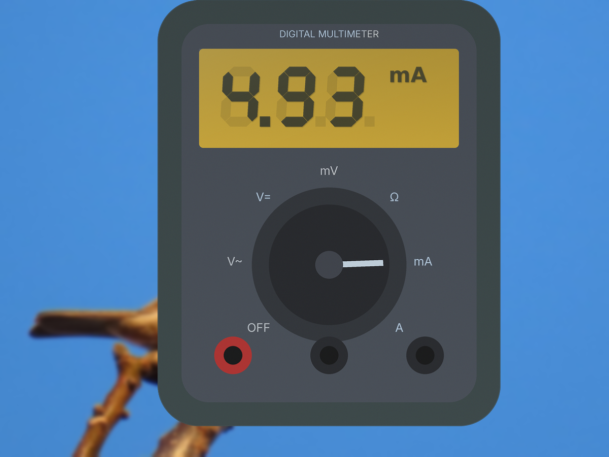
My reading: 4.93 mA
